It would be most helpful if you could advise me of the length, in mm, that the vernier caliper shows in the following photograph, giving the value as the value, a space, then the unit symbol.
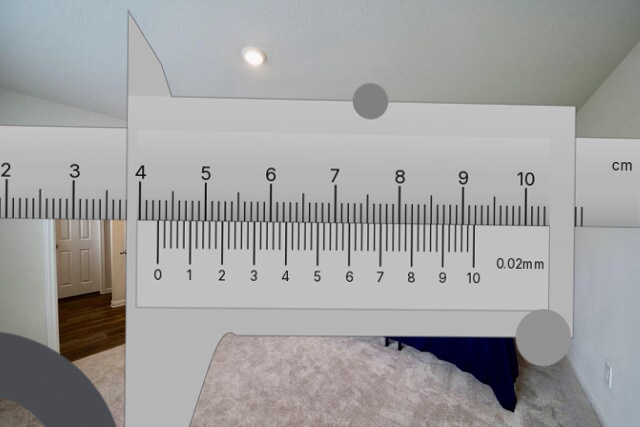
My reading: 42.8 mm
